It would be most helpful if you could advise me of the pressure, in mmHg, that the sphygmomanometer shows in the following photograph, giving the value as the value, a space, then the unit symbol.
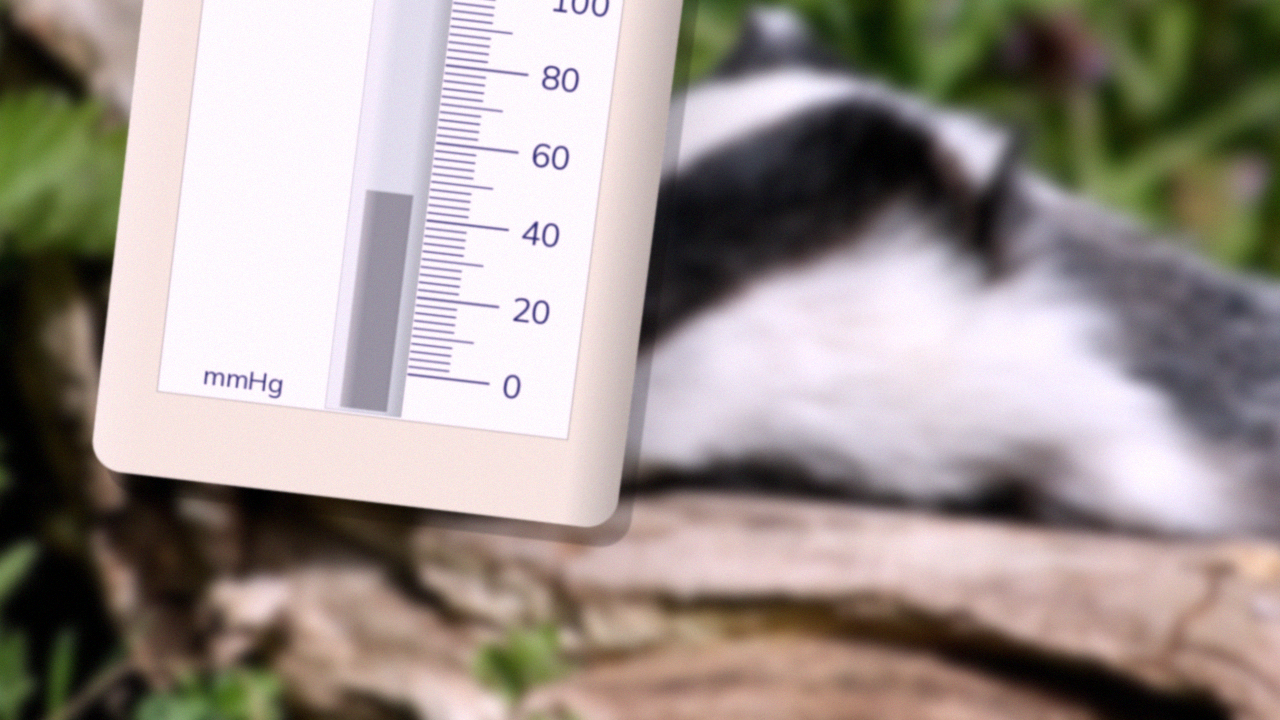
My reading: 46 mmHg
